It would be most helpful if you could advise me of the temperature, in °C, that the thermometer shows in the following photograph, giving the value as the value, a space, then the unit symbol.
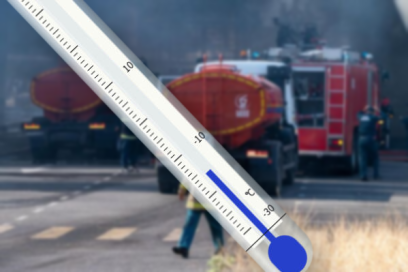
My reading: -16 °C
